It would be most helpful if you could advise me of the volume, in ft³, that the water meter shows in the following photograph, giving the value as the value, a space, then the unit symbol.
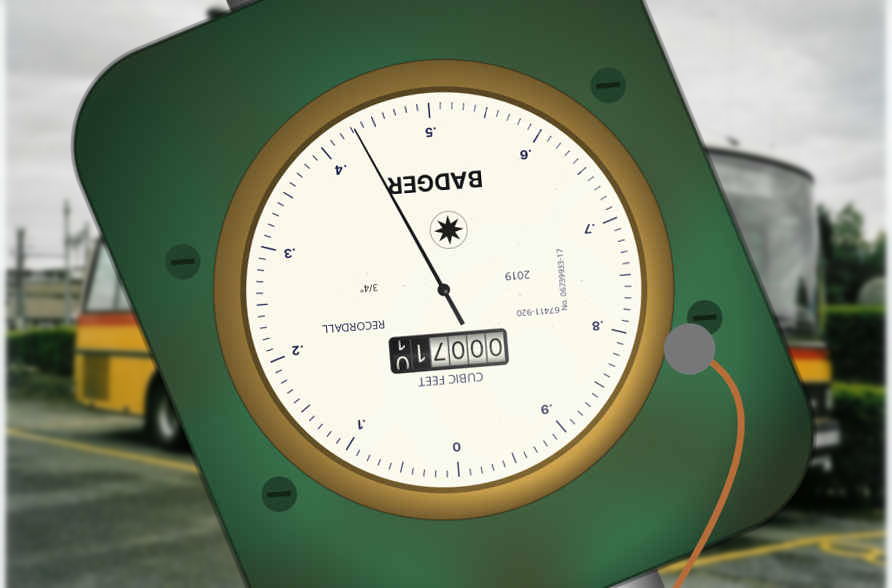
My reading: 710.43 ft³
